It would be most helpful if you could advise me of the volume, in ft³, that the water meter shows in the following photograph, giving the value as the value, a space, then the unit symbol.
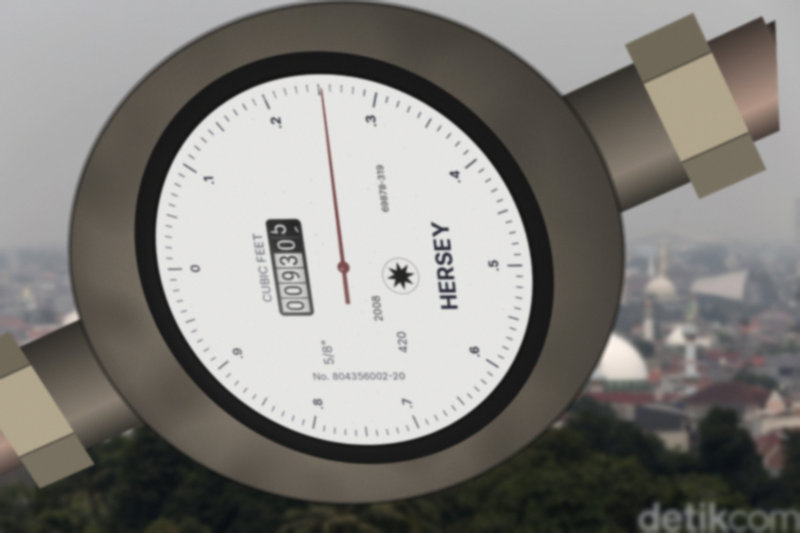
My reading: 9305.25 ft³
